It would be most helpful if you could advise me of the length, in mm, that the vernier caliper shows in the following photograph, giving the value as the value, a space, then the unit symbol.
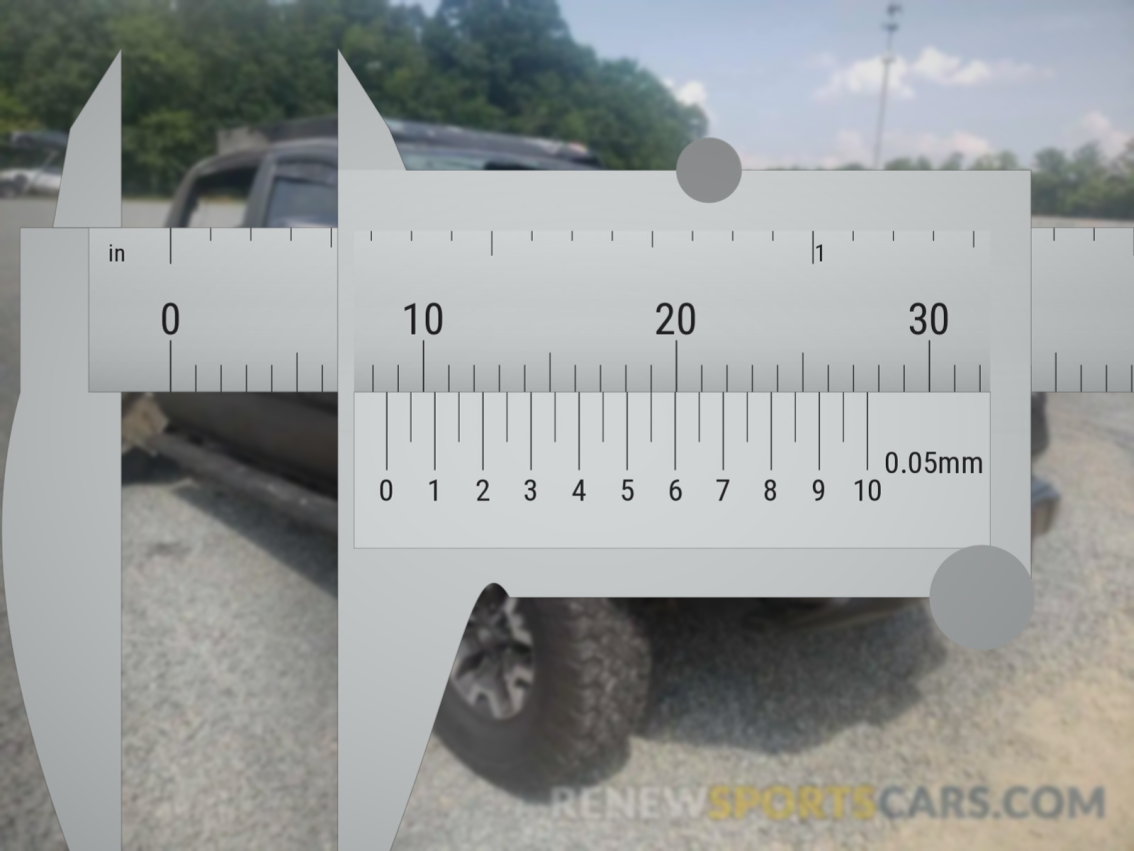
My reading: 8.55 mm
